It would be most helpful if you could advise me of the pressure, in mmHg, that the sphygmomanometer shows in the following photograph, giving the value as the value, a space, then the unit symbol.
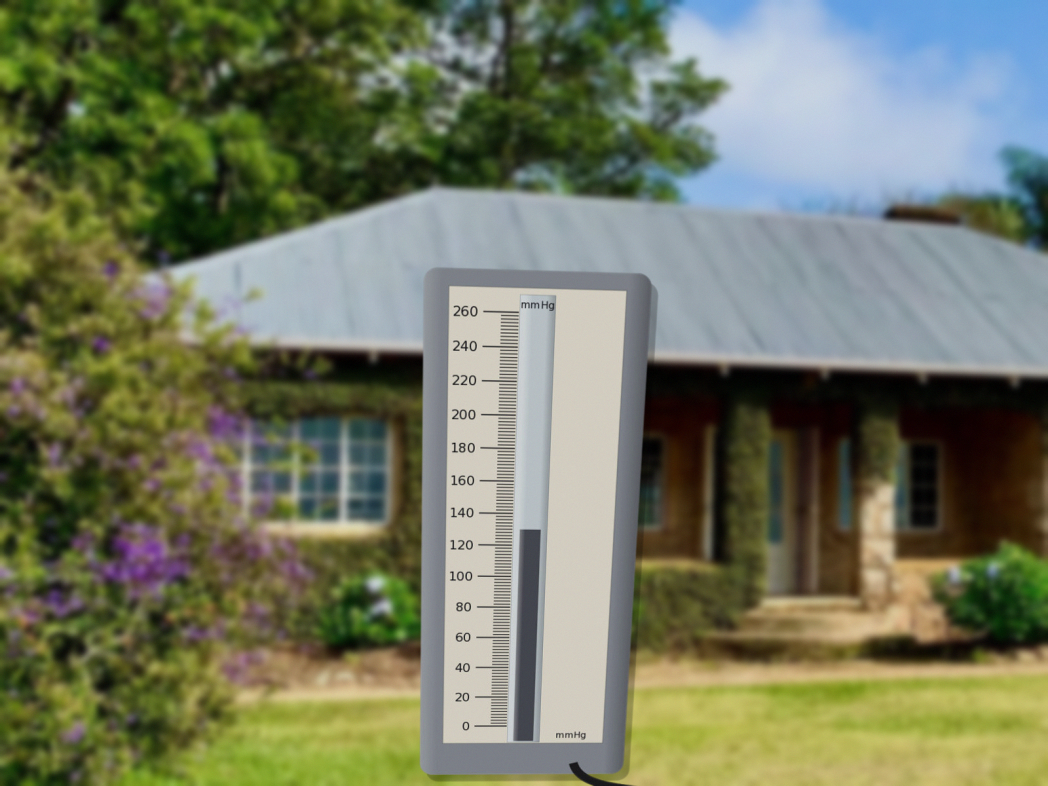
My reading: 130 mmHg
